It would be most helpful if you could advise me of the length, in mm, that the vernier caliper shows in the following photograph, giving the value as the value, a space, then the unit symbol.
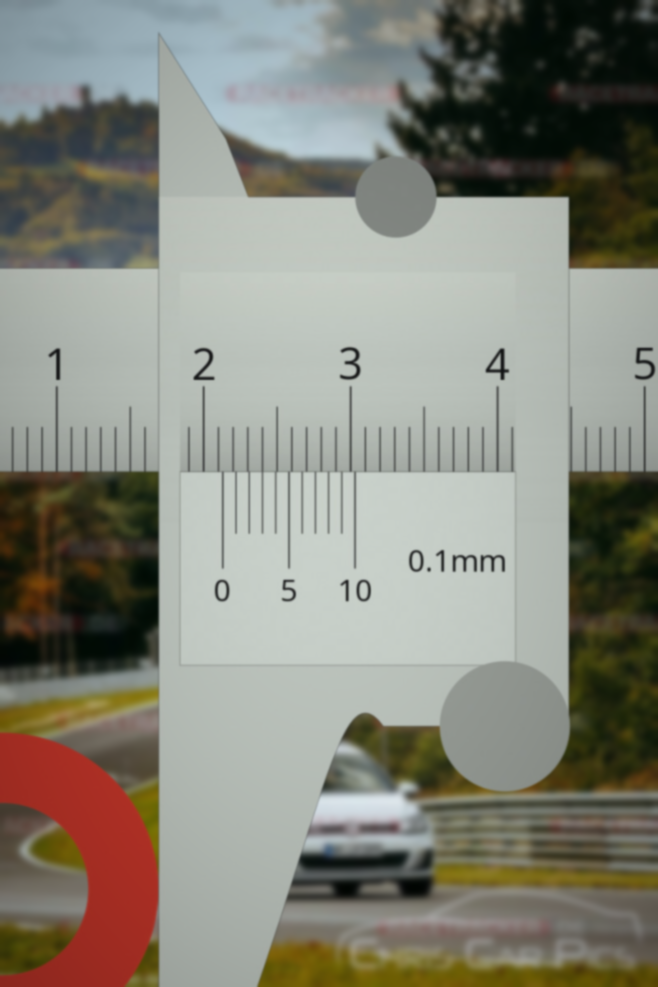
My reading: 21.3 mm
